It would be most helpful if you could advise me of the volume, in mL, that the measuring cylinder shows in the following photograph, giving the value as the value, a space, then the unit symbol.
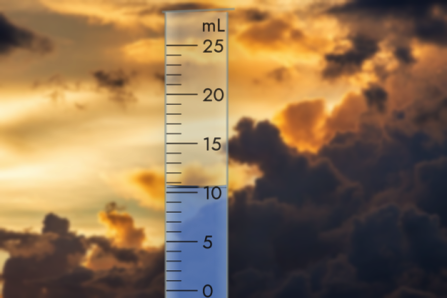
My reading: 10.5 mL
